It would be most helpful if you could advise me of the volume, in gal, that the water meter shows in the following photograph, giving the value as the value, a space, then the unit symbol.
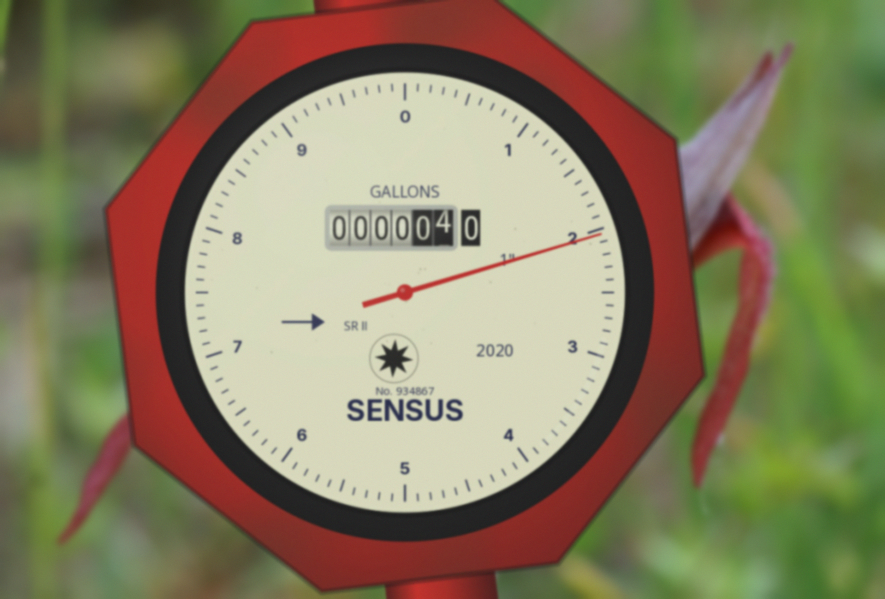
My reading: 42.0 gal
